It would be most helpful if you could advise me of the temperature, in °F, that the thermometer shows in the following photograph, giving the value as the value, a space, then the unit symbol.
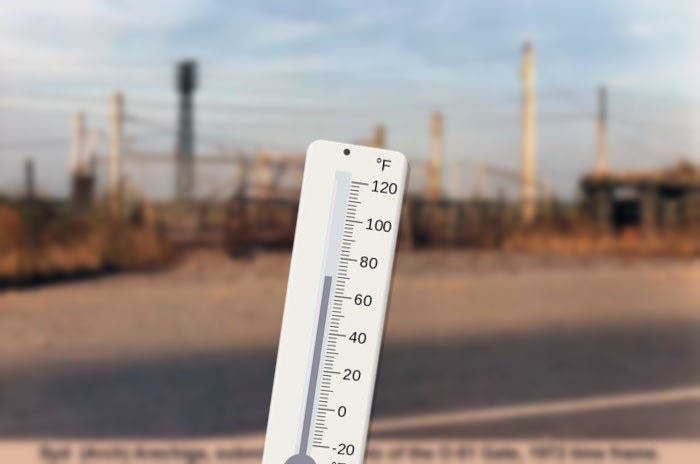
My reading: 70 °F
